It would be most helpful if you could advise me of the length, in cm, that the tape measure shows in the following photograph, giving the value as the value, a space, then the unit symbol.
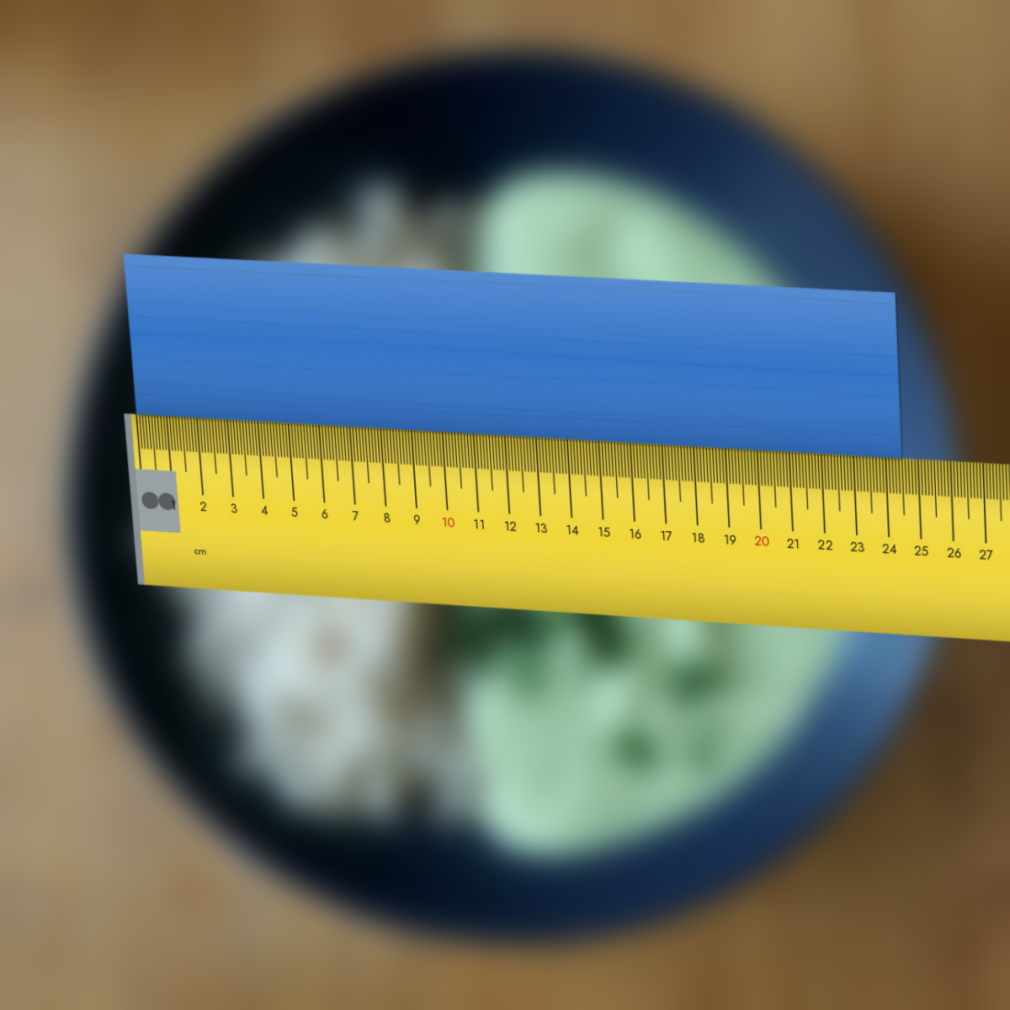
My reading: 24.5 cm
